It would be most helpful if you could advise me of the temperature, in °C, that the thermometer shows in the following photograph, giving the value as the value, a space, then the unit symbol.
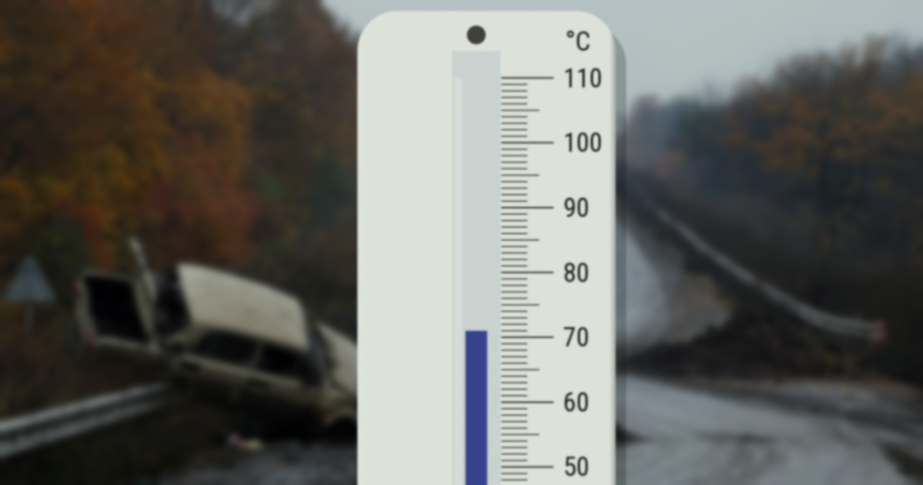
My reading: 71 °C
